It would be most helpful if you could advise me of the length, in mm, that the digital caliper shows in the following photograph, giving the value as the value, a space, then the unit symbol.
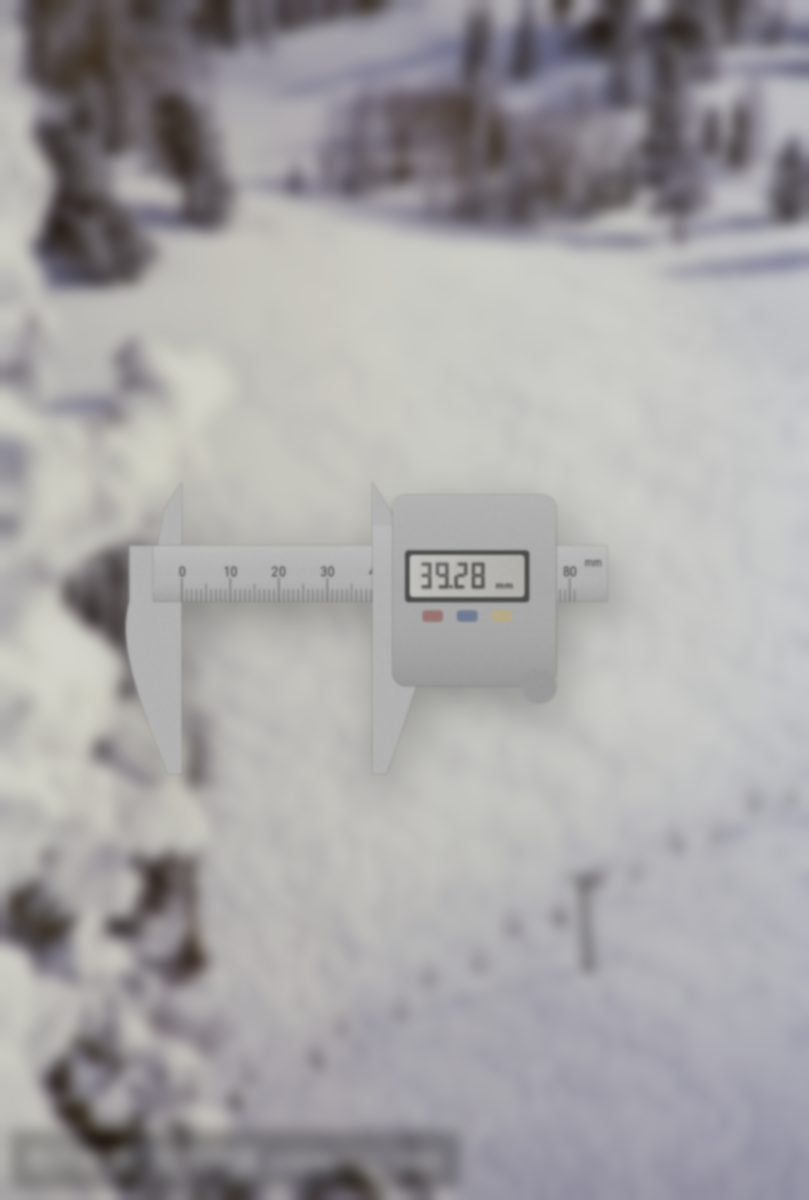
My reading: 39.28 mm
